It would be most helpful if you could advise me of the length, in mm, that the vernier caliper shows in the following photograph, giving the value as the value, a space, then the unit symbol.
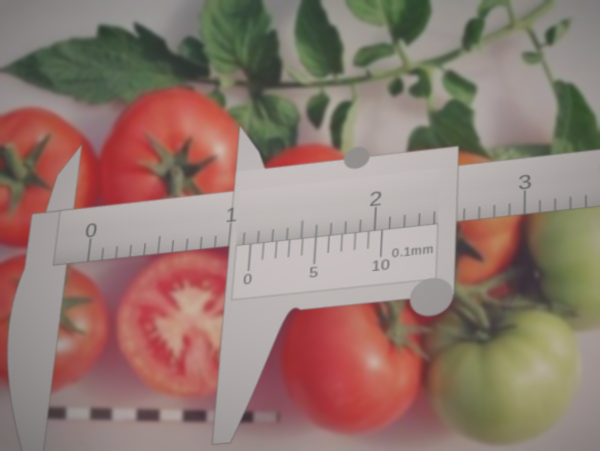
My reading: 11.5 mm
